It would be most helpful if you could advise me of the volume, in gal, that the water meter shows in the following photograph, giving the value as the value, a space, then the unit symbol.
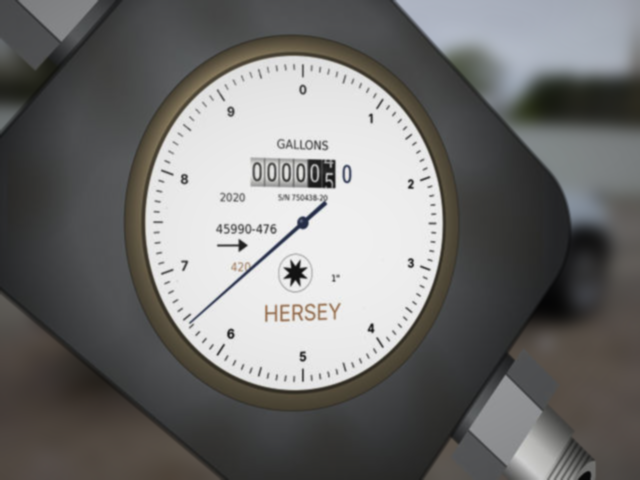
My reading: 46.4 gal
